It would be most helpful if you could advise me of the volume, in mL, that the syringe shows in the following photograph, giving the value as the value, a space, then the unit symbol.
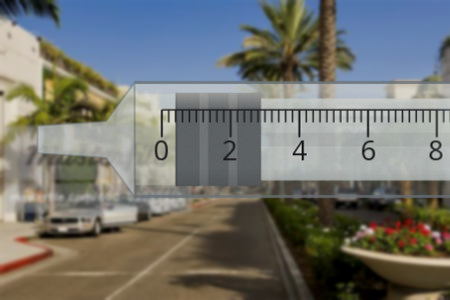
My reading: 0.4 mL
